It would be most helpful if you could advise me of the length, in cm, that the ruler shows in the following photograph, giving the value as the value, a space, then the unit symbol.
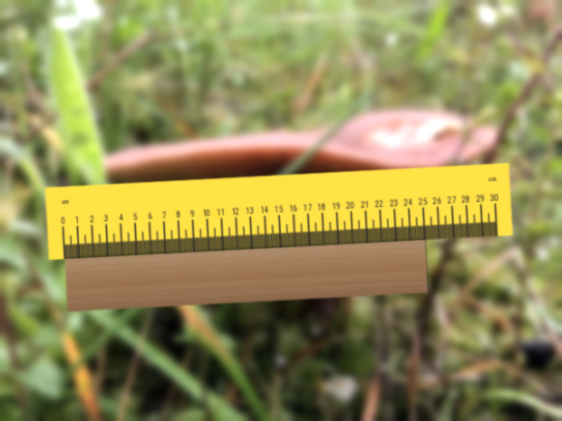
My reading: 25 cm
